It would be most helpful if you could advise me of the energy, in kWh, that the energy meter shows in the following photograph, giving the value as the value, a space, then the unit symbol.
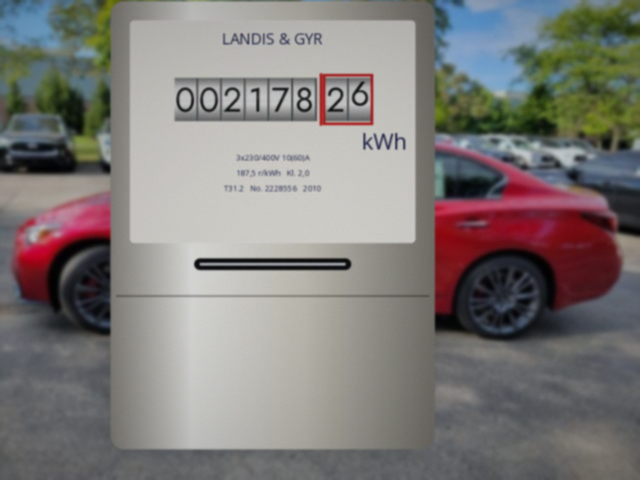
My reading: 2178.26 kWh
